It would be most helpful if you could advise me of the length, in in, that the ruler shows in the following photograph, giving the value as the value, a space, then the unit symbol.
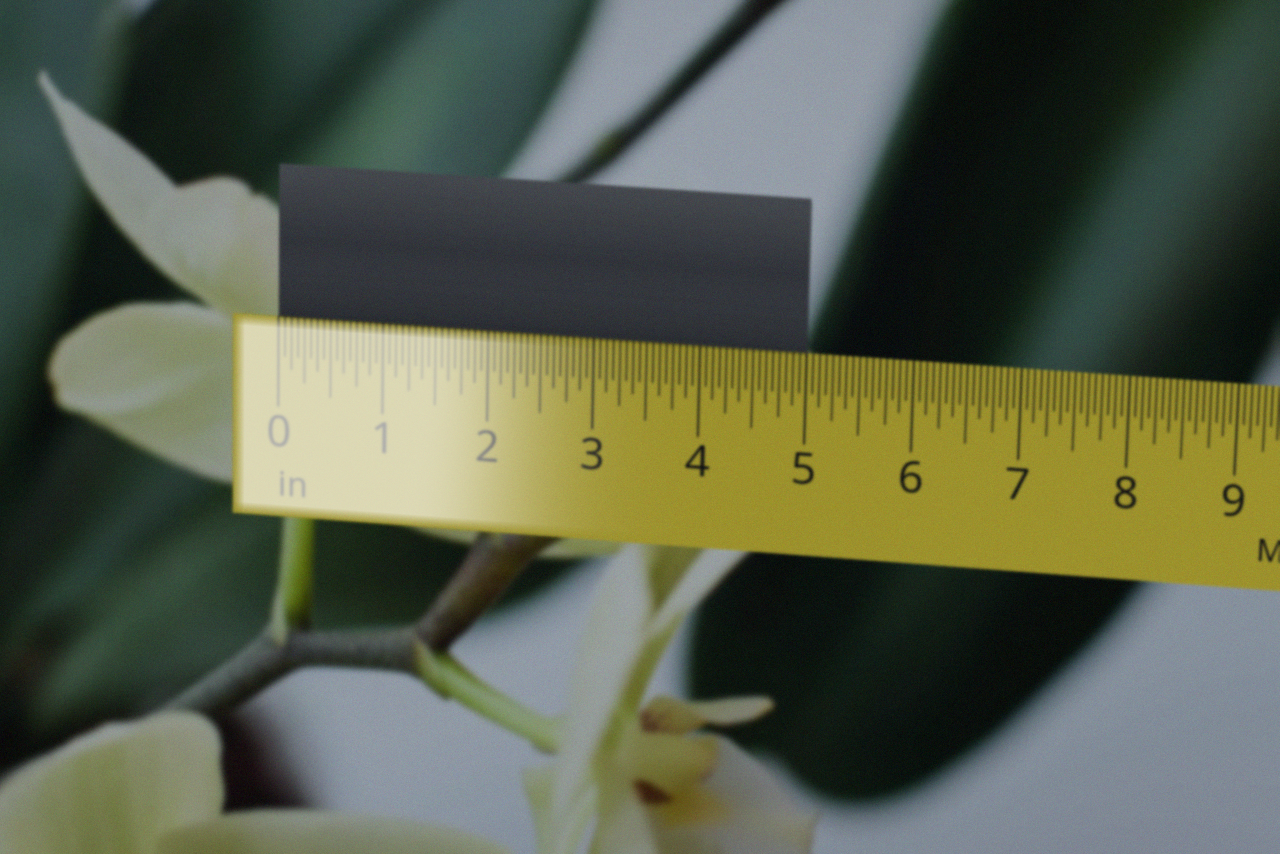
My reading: 5 in
